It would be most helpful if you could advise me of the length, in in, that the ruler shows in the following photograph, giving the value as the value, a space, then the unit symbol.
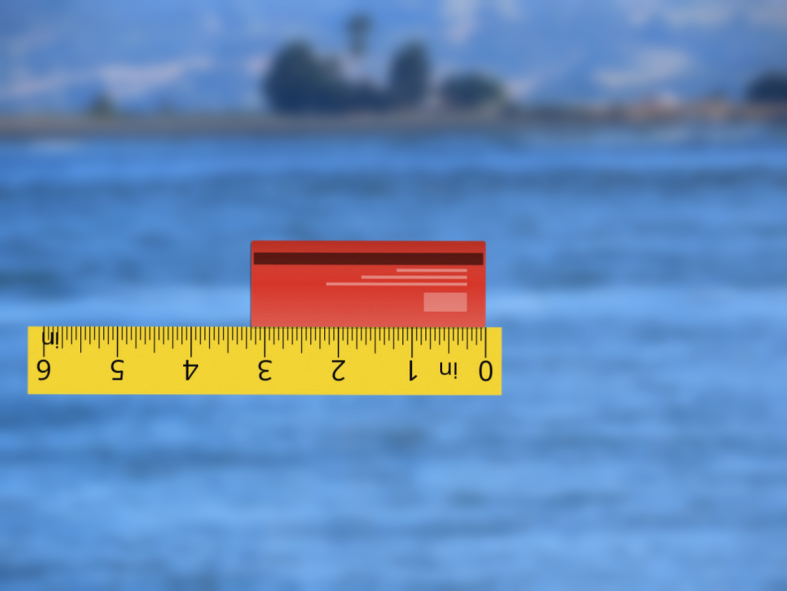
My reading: 3.1875 in
